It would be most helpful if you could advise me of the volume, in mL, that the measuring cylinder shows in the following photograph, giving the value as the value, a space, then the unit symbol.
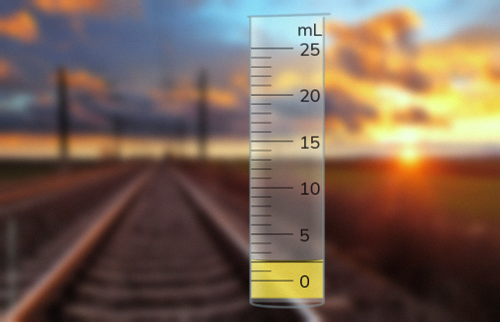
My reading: 2 mL
